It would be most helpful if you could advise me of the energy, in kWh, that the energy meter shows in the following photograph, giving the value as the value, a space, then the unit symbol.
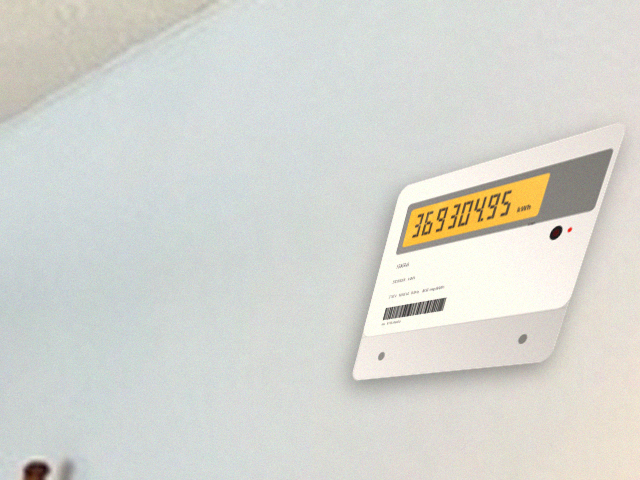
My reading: 369304.95 kWh
